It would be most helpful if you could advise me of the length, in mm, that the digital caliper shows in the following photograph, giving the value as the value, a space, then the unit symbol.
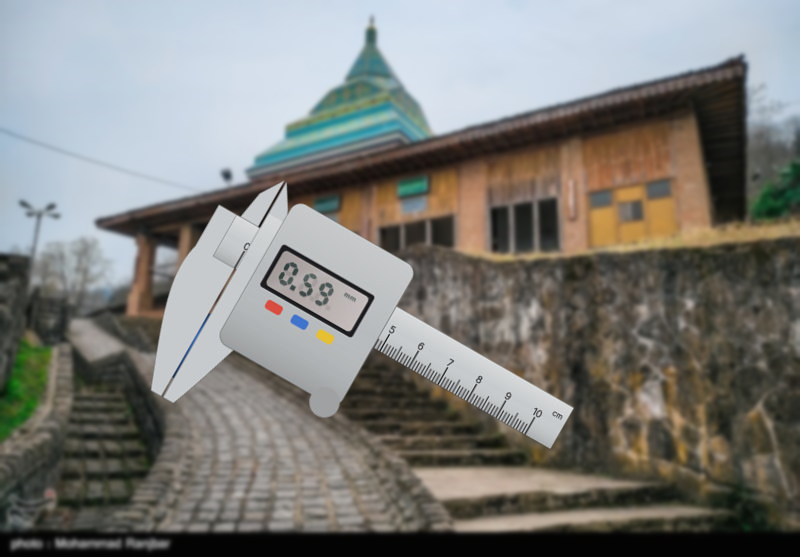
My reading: 0.59 mm
